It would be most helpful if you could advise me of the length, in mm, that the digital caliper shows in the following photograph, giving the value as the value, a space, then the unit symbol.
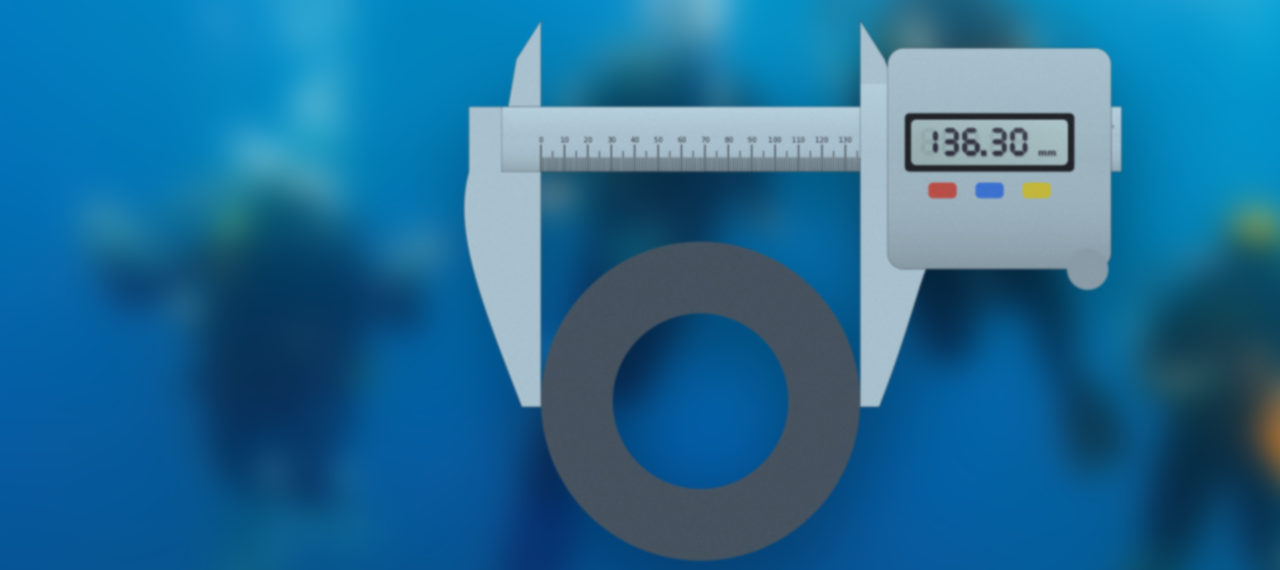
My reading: 136.30 mm
